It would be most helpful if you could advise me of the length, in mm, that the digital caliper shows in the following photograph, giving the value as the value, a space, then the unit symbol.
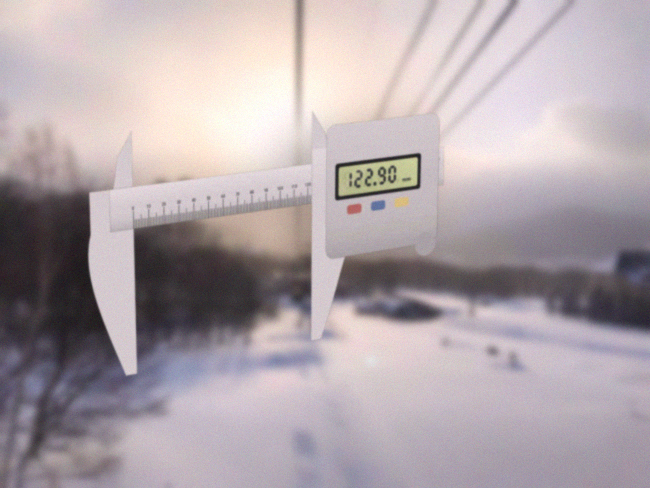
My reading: 122.90 mm
